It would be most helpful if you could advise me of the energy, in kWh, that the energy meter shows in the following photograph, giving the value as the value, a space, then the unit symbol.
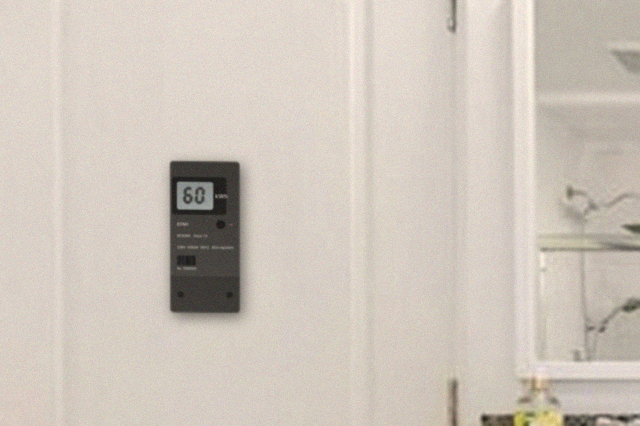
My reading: 60 kWh
